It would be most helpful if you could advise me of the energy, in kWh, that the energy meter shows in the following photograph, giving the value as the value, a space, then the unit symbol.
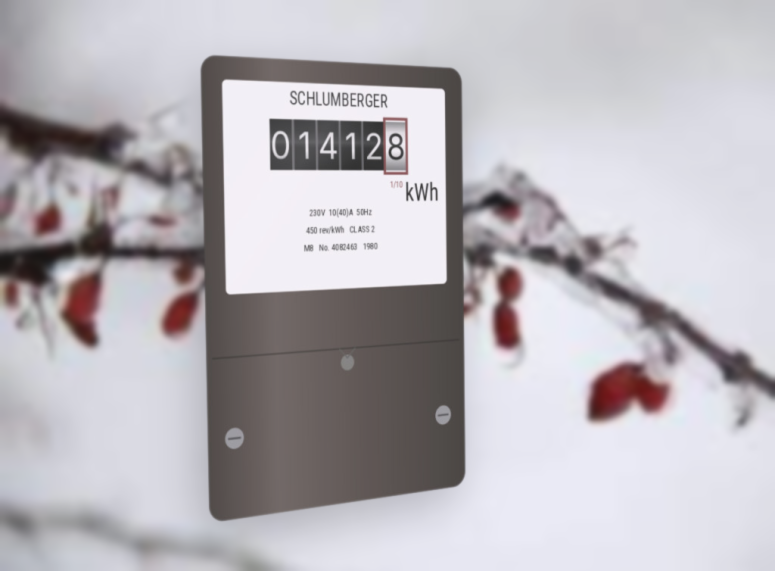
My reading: 1412.8 kWh
